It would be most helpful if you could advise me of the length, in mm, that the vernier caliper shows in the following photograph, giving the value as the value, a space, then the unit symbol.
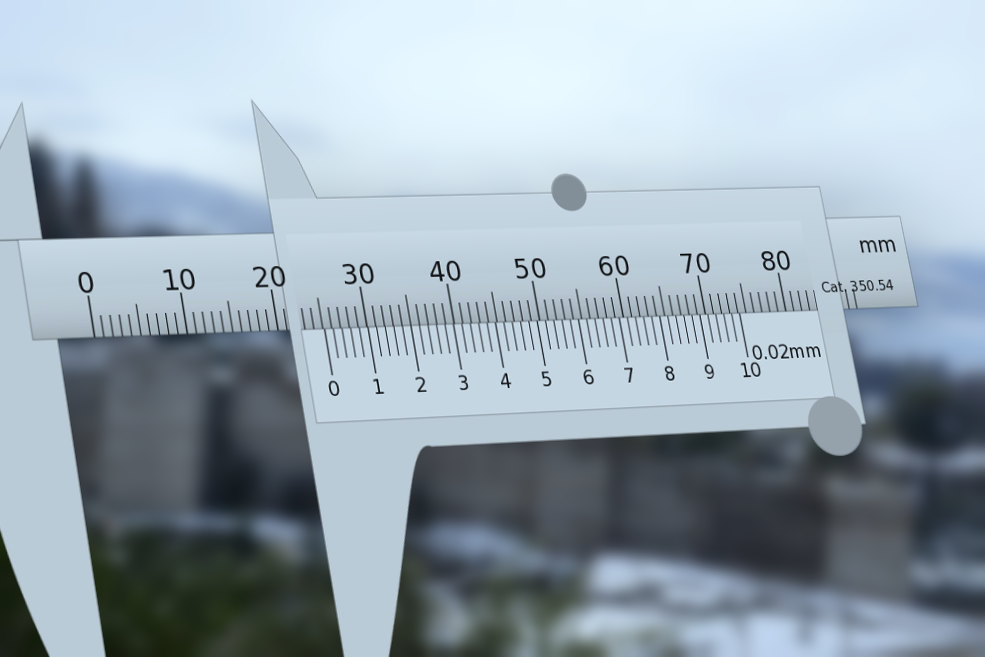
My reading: 25.2 mm
